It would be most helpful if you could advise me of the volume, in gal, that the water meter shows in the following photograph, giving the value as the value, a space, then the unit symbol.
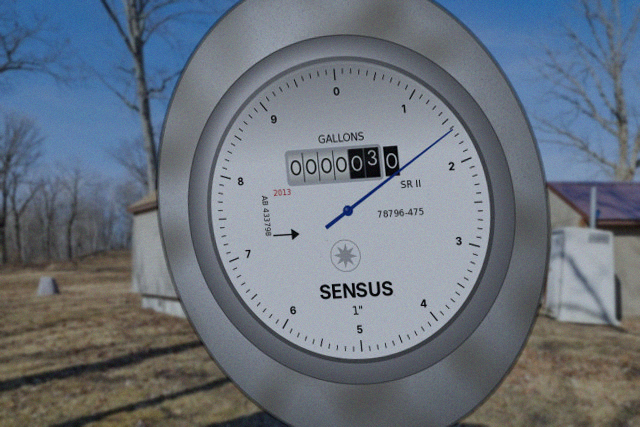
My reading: 31.6 gal
